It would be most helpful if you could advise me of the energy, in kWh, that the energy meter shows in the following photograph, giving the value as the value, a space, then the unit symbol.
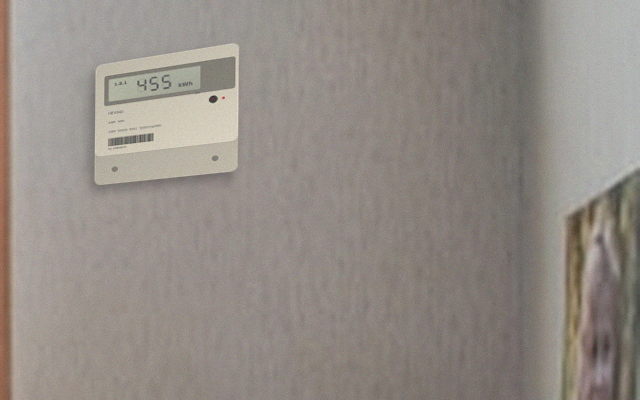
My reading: 455 kWh
